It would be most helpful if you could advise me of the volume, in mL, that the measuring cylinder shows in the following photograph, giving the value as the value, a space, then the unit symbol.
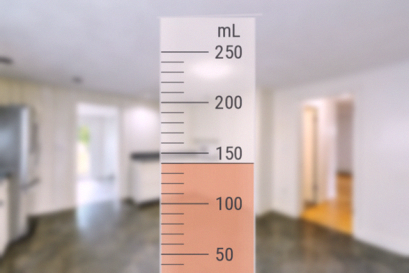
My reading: 140 mL
